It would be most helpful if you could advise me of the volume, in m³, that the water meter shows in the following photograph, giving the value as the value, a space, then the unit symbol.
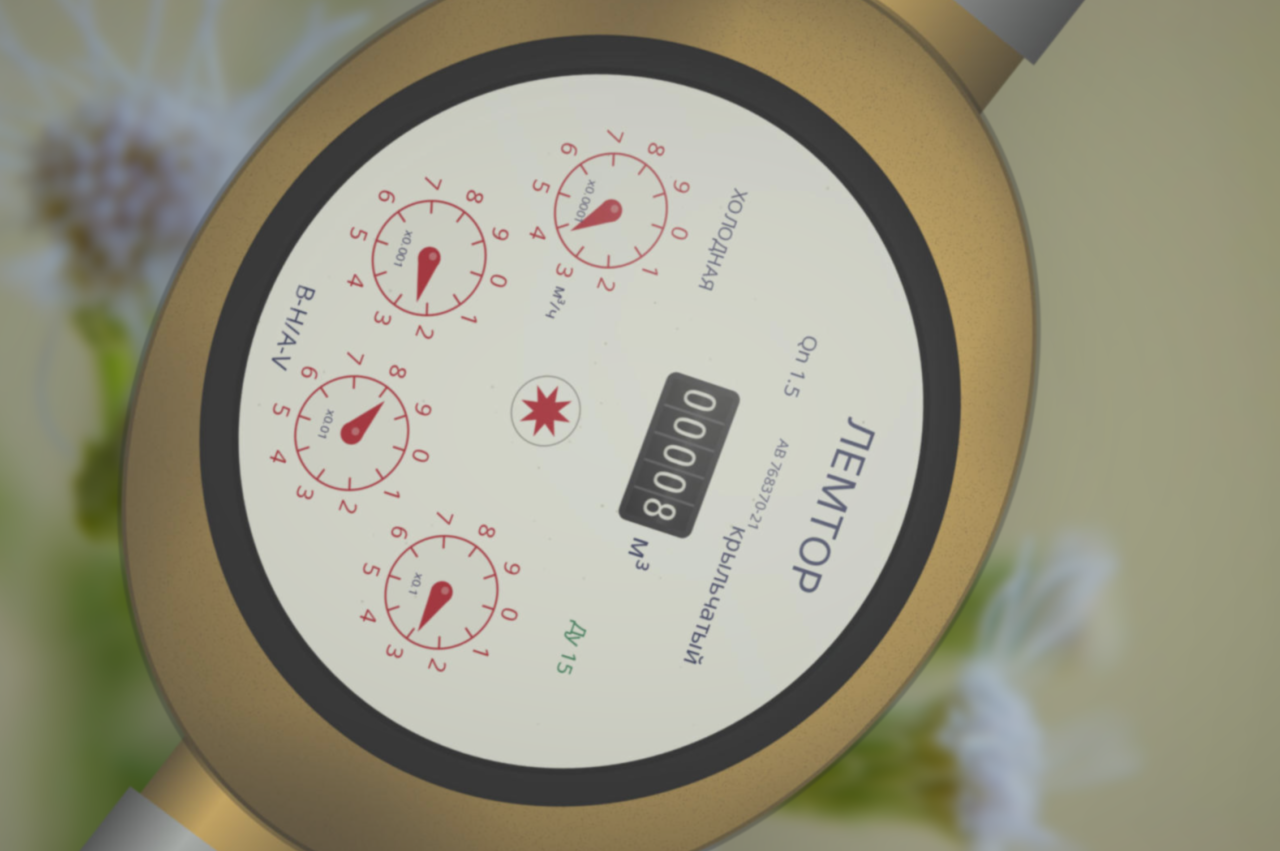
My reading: 8.2823 m³
